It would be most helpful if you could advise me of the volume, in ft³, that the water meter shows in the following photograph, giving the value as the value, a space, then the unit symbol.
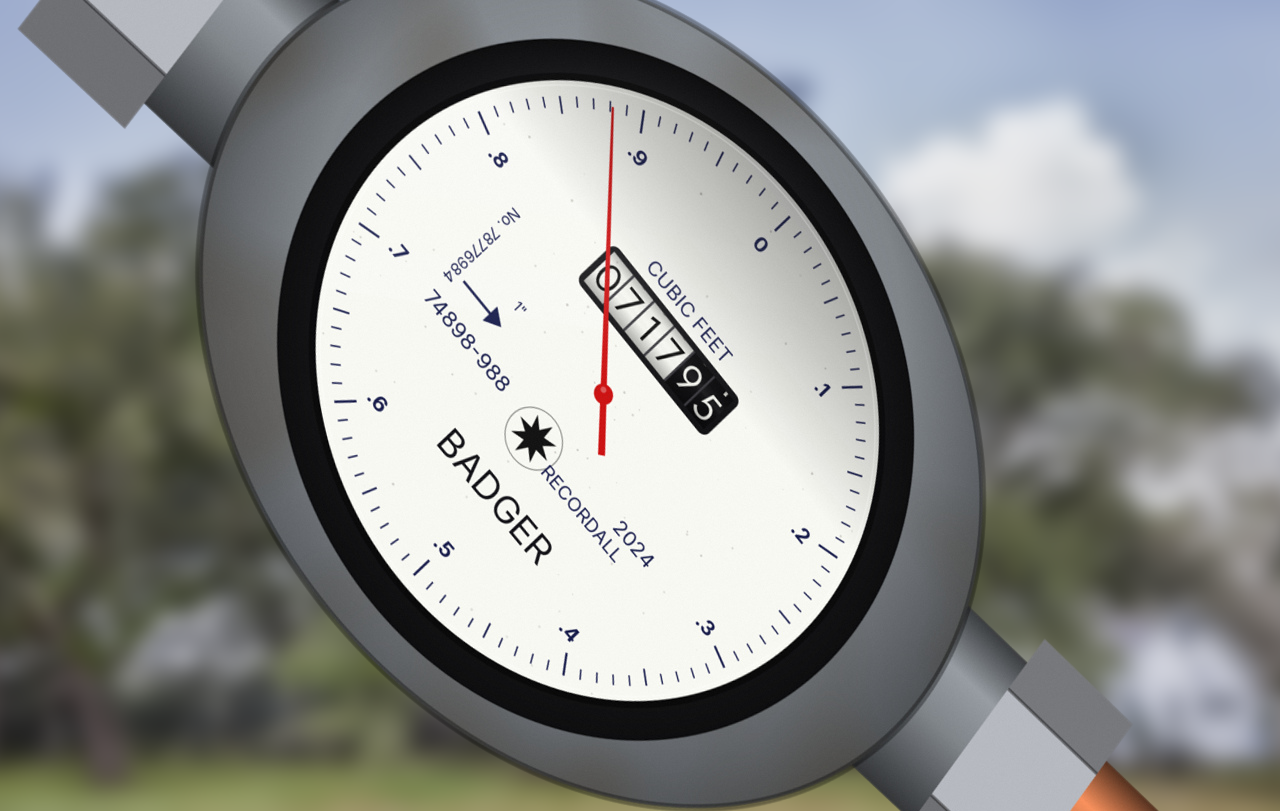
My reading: 71794.88 ft³
